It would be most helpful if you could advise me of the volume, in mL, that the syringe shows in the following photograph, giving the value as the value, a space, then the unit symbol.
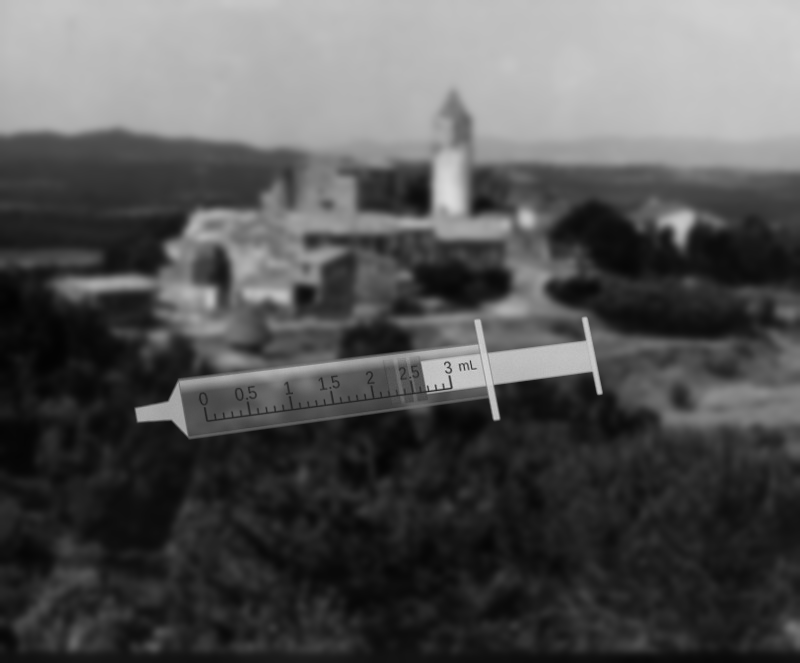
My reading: 2.2 mL
